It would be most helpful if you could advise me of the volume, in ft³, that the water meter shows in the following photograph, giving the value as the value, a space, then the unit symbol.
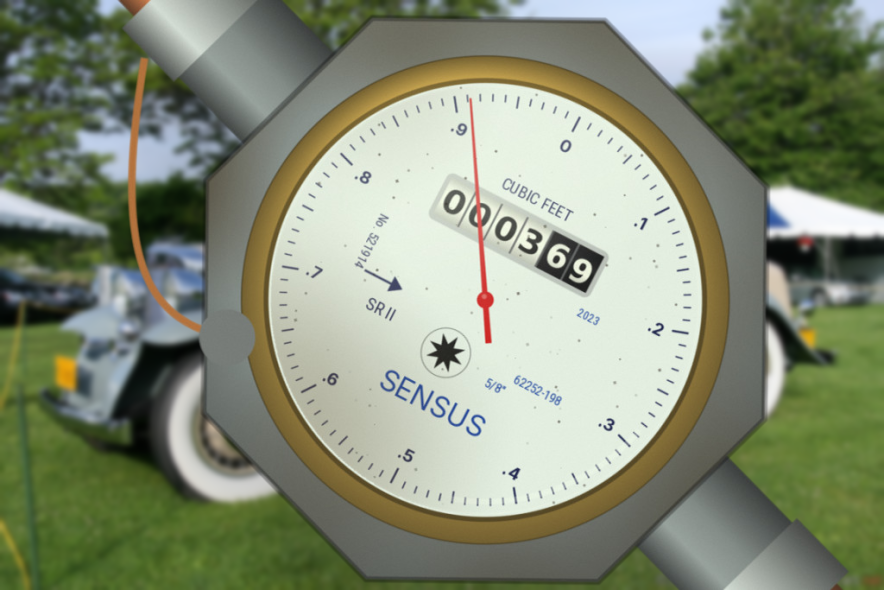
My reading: 368.91 ft³
